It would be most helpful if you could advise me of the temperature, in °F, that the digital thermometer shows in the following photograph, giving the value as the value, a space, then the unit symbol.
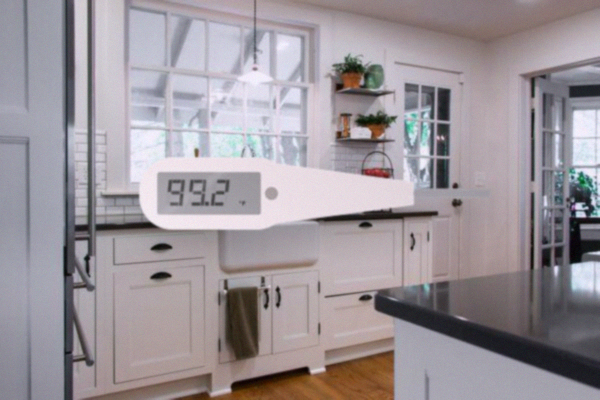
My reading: 99.2 °F
